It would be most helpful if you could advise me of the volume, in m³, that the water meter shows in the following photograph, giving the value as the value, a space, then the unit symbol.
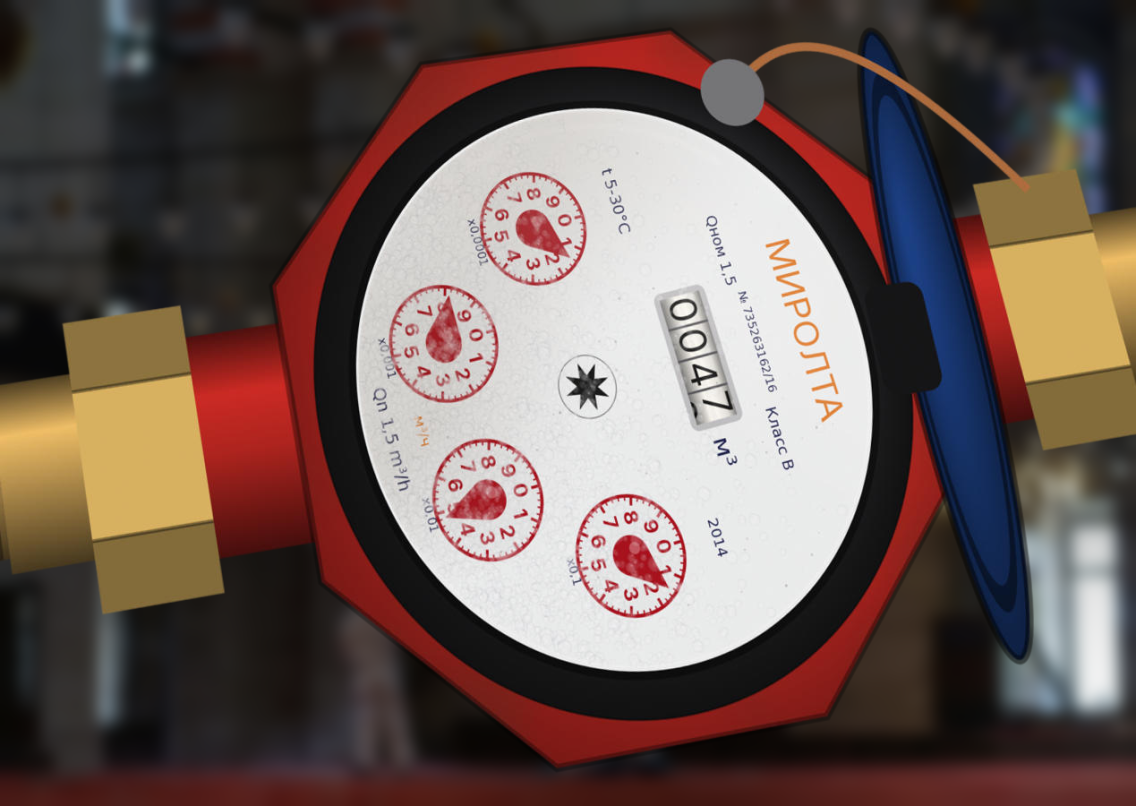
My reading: 47.1481 m³
